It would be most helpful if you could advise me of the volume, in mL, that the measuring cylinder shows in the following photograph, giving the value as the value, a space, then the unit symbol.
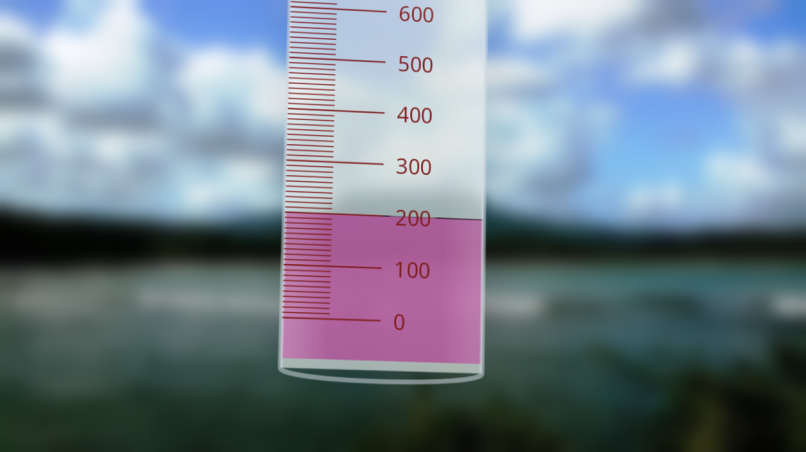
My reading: 200 mL
